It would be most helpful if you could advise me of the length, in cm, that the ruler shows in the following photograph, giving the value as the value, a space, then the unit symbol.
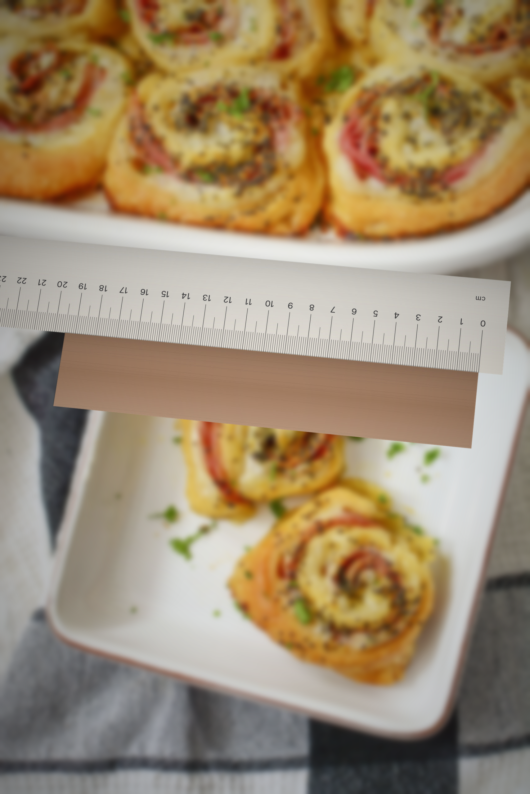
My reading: 19.5 cm
